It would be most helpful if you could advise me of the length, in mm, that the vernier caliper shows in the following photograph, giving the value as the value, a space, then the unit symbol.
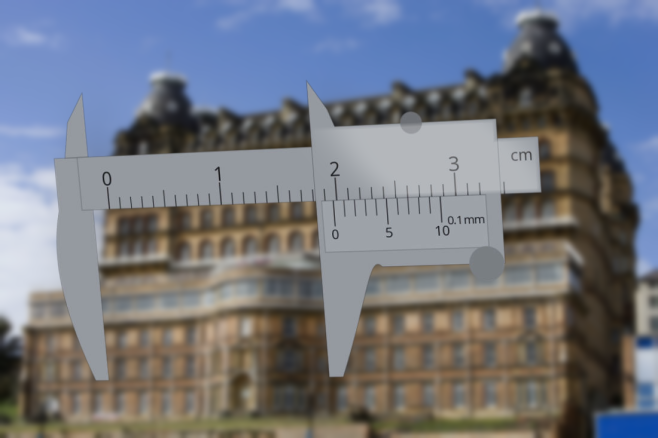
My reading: 19.7 mm
